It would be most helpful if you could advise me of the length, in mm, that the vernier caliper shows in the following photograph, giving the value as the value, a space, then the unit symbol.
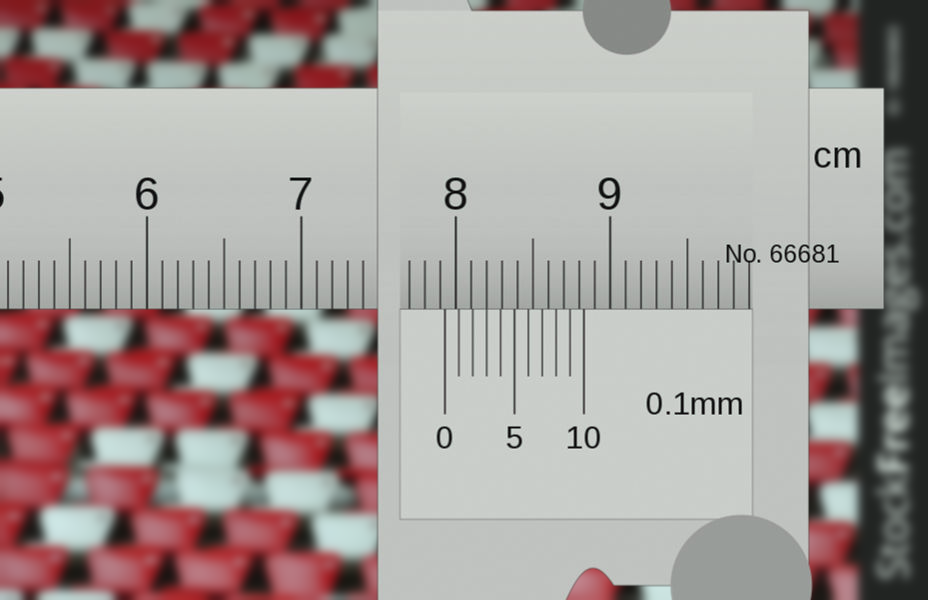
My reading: 79.3 mm
